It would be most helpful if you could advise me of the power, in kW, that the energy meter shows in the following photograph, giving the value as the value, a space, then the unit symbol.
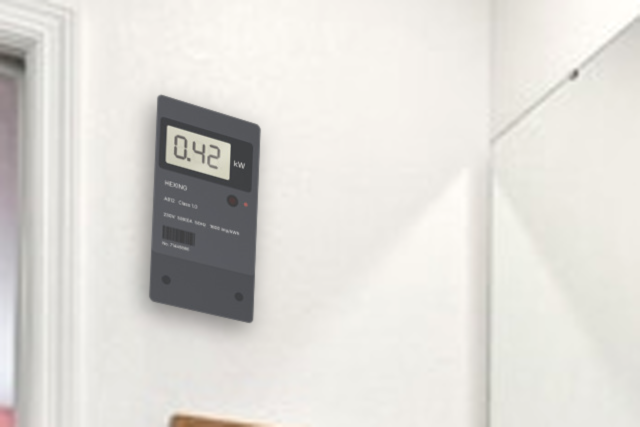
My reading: 0.42 kW
